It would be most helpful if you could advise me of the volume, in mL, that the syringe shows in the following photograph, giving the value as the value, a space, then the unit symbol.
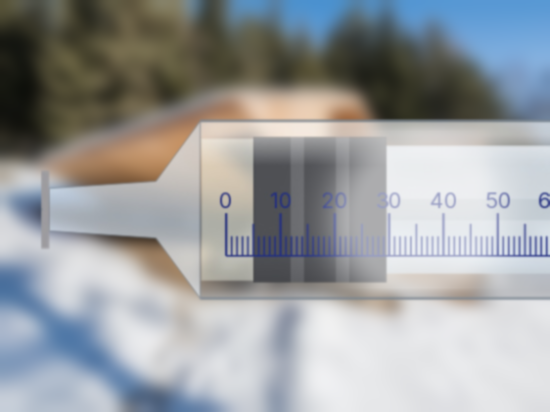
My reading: 5 mL
